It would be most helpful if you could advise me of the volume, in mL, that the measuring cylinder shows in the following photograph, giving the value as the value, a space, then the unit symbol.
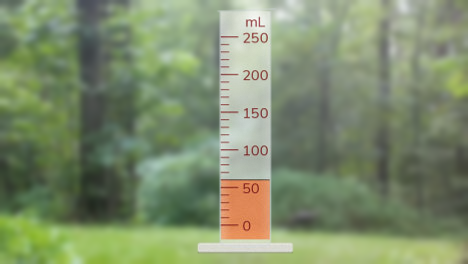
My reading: 60 mL
